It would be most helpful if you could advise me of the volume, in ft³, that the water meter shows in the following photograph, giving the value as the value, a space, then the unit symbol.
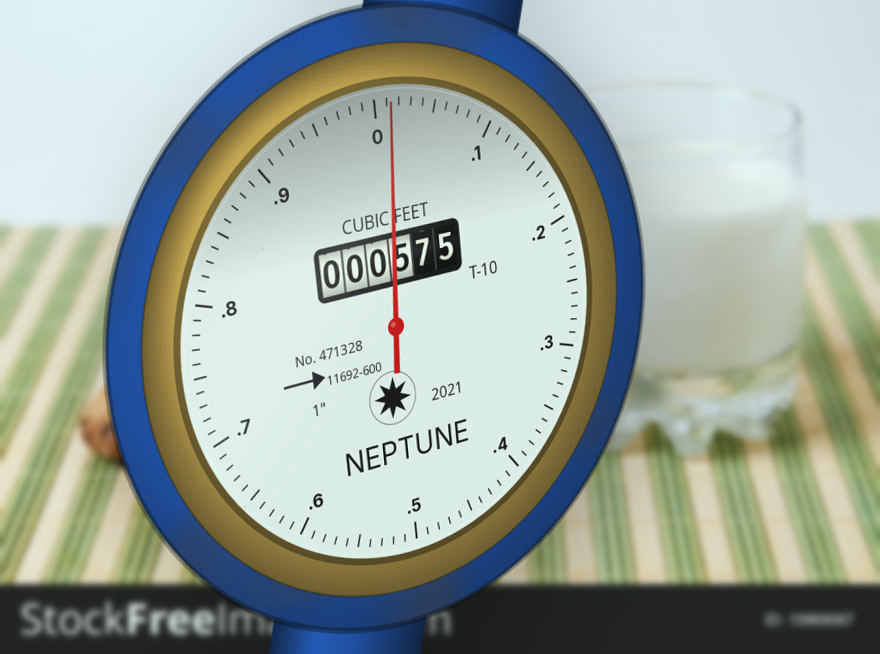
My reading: 575.01 ft³
